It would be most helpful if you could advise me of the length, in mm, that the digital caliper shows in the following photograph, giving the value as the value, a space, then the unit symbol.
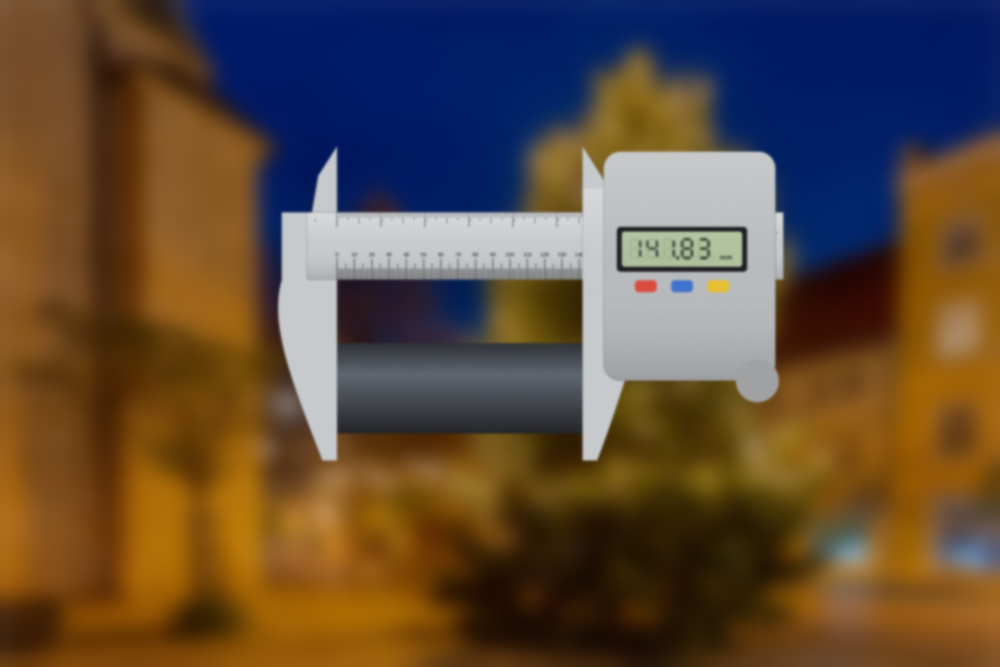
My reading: 141.83 mm
